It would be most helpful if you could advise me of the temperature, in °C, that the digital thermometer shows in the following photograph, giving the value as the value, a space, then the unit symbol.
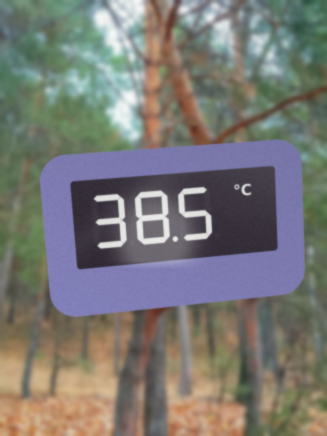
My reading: 38.5 °C
